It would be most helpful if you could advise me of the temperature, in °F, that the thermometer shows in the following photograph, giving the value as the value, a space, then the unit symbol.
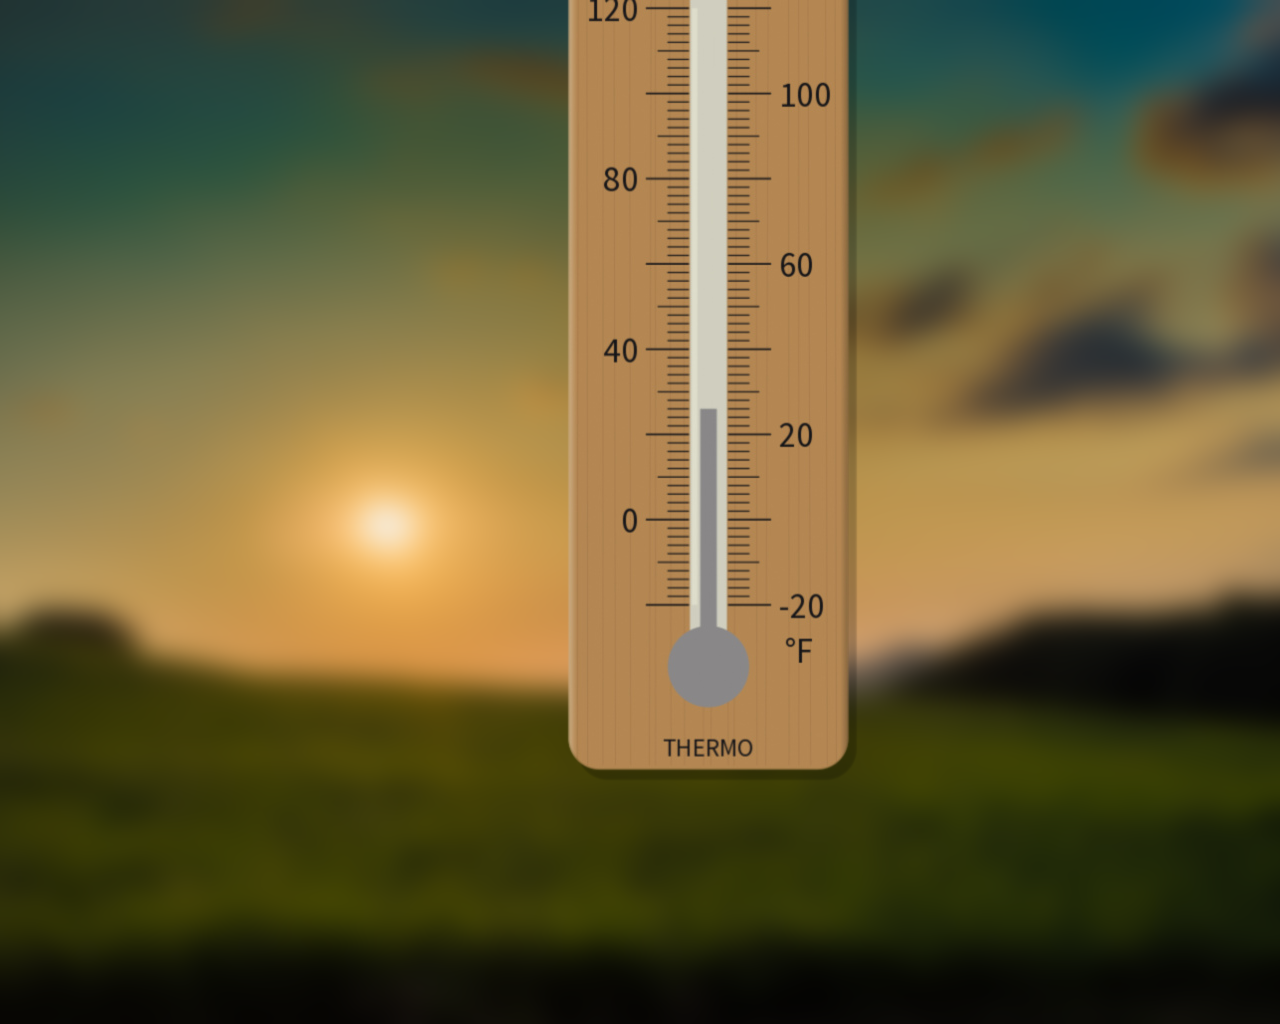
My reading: 26 °F
